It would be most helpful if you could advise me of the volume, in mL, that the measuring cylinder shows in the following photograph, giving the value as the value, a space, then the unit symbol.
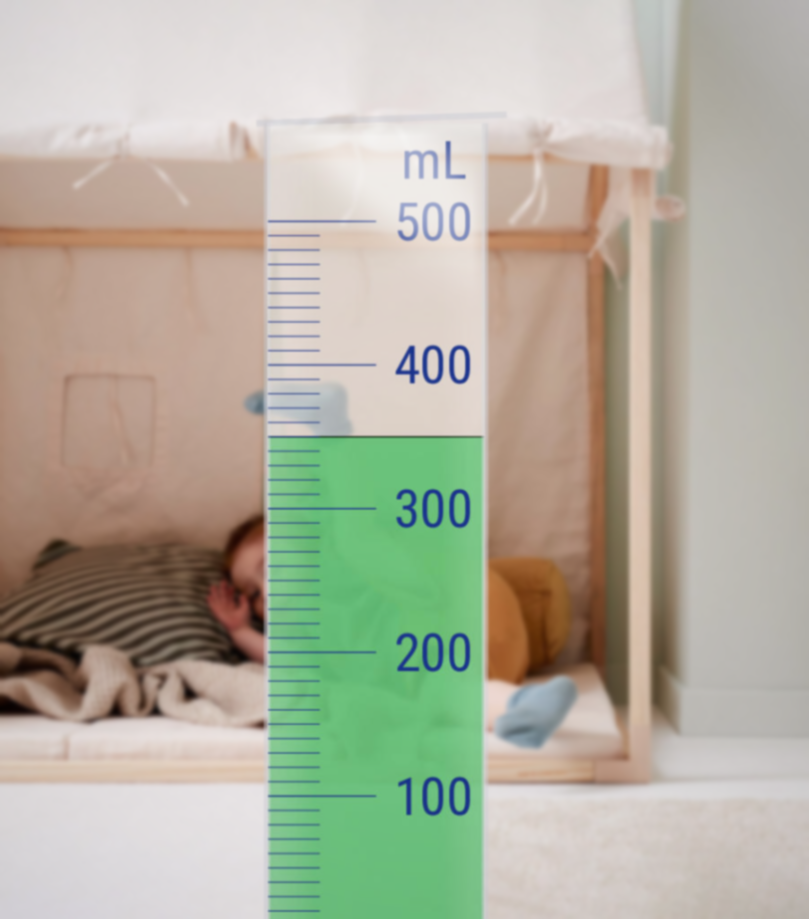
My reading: 350 mL
